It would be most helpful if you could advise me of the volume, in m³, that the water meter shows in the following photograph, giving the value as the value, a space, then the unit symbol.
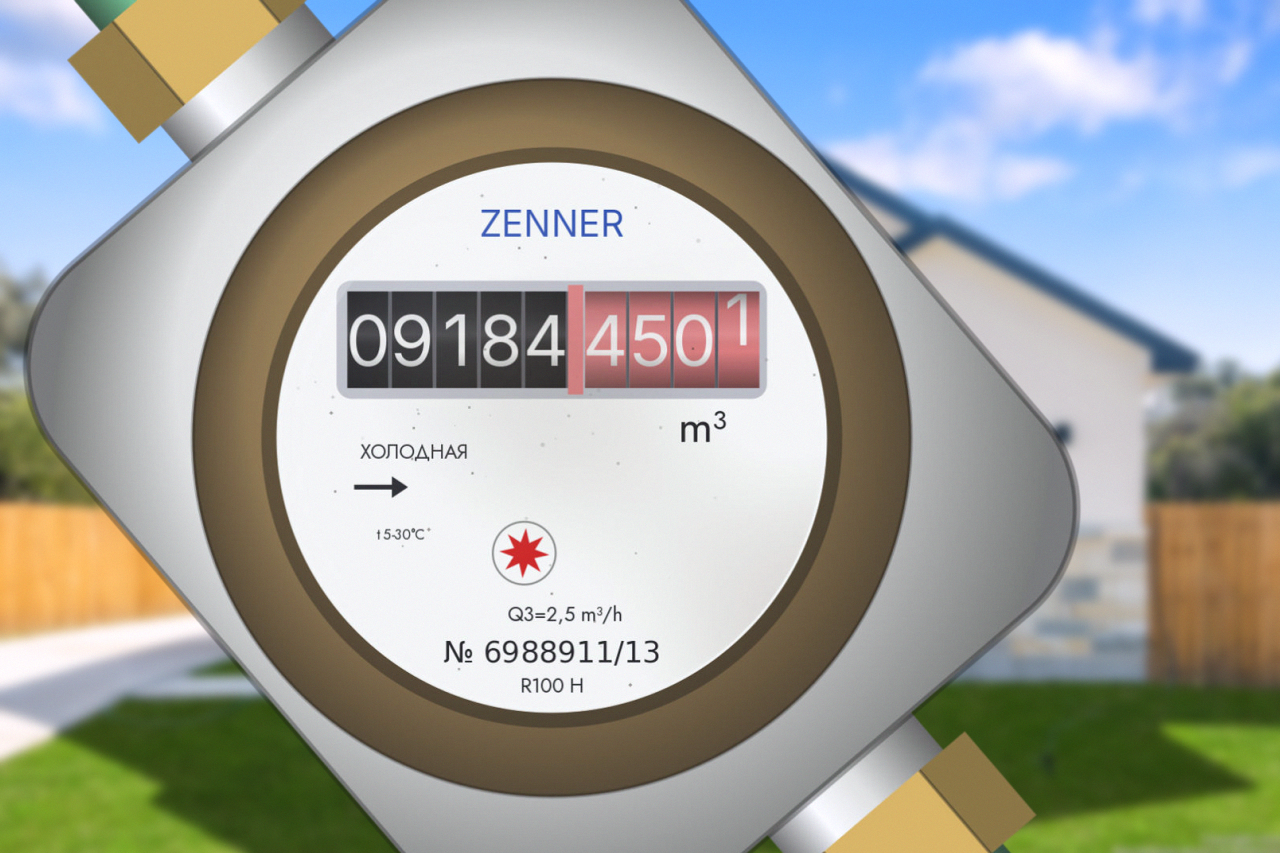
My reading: 9184.4501 m³
